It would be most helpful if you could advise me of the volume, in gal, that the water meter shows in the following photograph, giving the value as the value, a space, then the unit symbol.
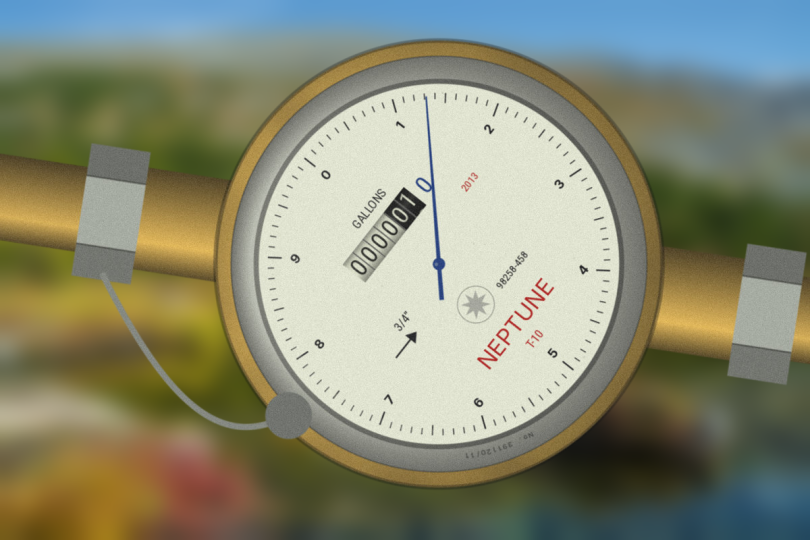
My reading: 11.3 gal
